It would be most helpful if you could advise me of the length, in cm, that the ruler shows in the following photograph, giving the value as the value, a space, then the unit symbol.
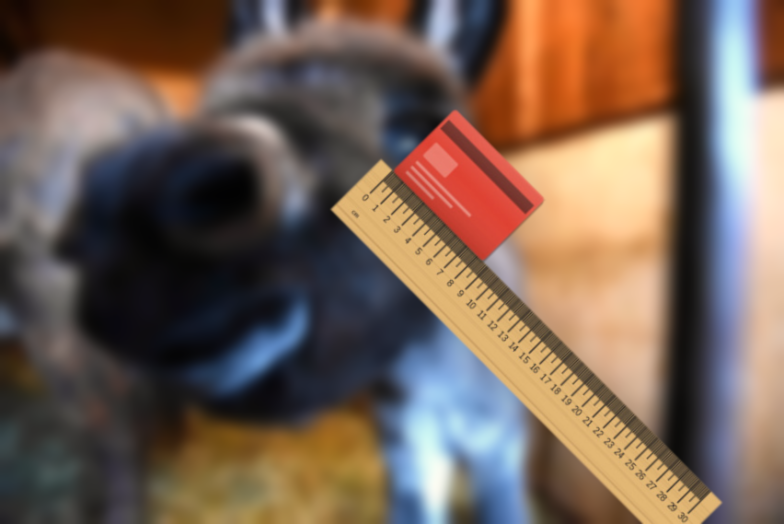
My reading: 8.5 cm
